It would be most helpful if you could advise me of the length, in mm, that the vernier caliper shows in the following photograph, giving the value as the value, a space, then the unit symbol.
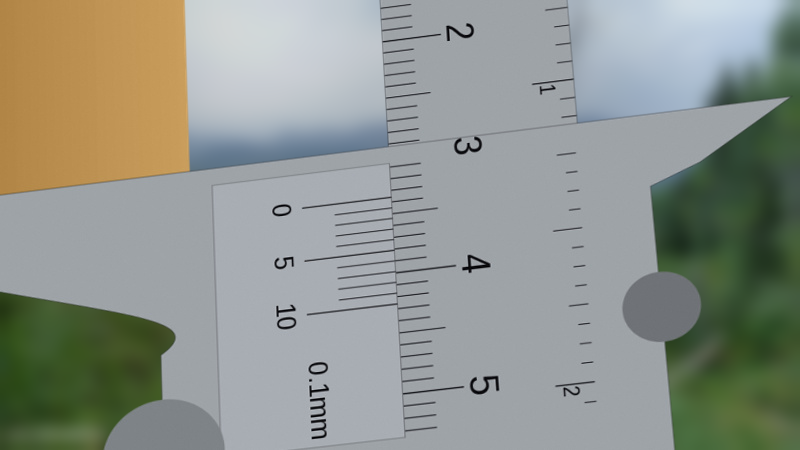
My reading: 33.6 mm
